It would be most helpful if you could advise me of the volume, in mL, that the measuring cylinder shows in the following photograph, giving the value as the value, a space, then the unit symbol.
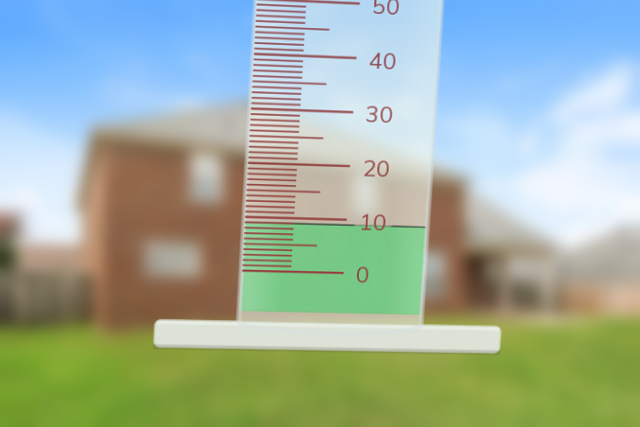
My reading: 9 mL
